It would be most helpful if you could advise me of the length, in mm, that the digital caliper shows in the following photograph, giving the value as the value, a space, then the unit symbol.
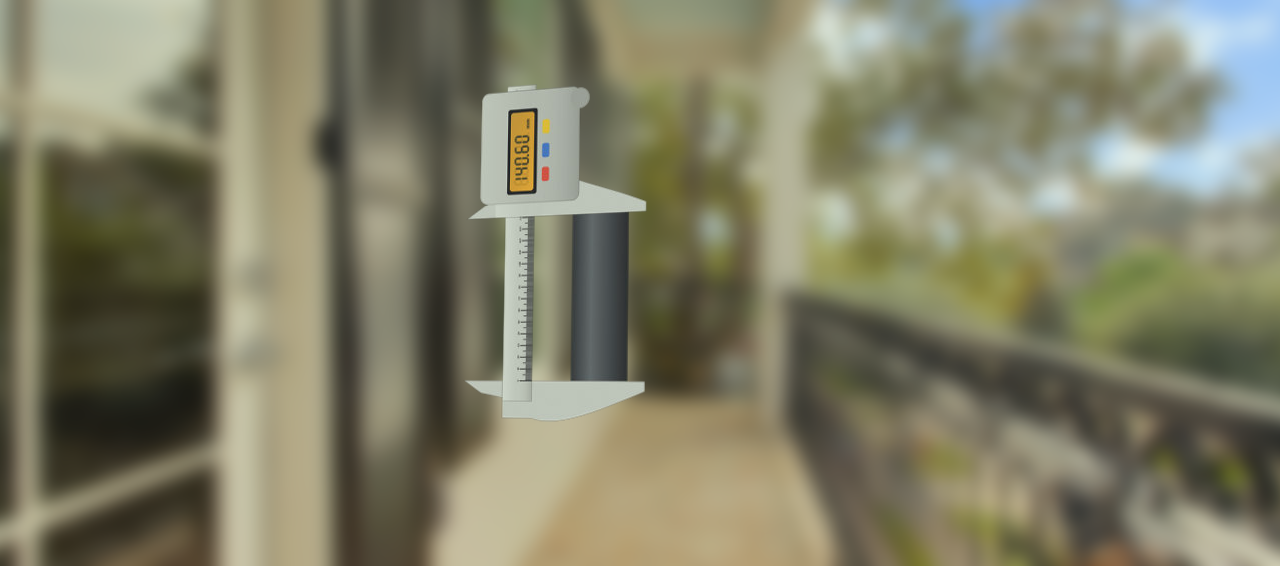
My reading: 140.60 mm
